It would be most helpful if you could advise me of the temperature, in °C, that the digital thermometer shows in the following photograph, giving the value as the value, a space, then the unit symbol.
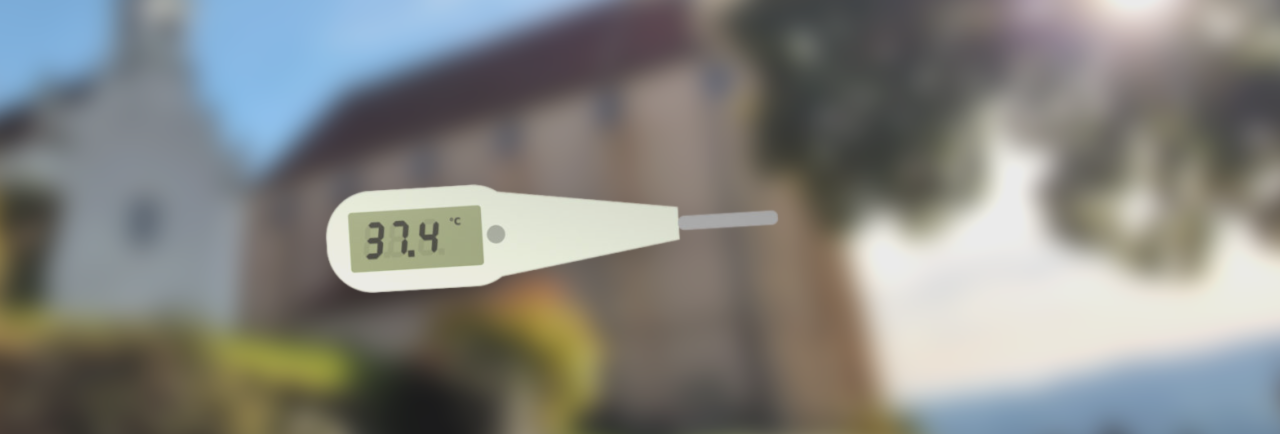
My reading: 37.4 °C
